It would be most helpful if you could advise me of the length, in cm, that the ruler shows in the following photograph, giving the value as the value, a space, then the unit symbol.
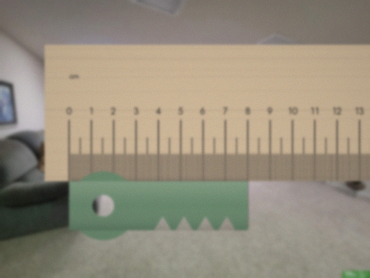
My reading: 8 cm
